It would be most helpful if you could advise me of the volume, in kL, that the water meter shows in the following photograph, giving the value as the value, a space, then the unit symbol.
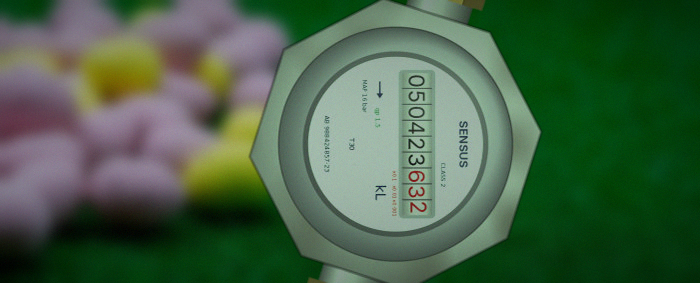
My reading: 50423.632 kL
